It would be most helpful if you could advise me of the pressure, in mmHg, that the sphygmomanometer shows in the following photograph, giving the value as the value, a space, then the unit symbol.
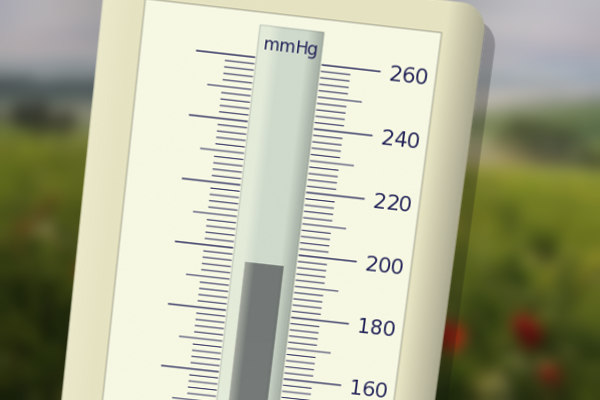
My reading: 196 mmHg
